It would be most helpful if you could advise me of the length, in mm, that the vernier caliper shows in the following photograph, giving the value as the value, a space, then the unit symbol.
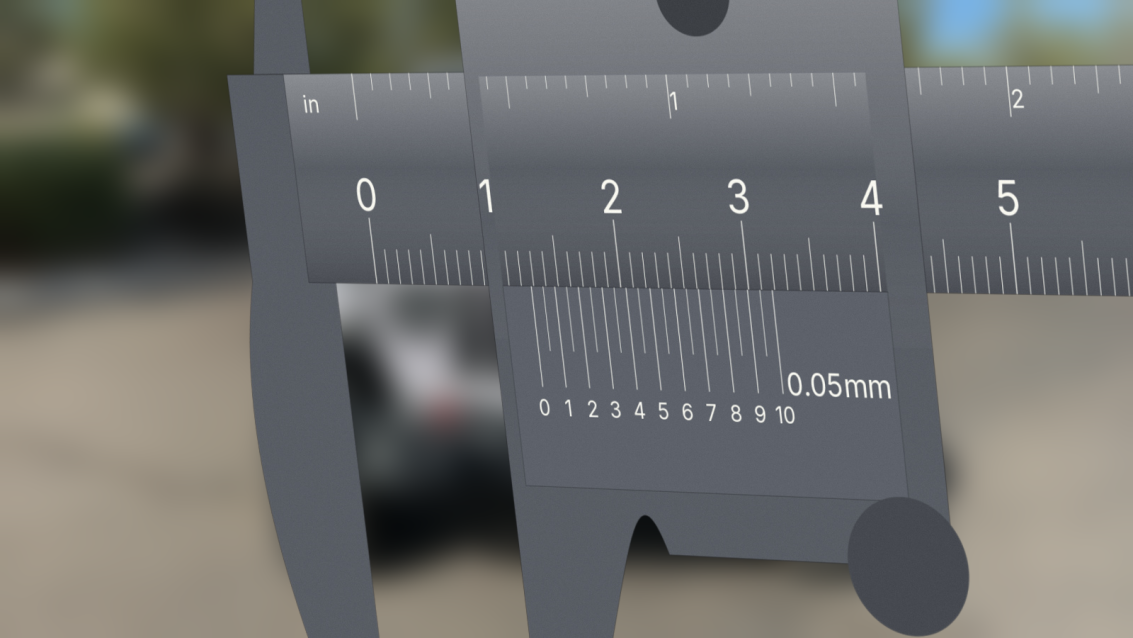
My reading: 12.8 mm
